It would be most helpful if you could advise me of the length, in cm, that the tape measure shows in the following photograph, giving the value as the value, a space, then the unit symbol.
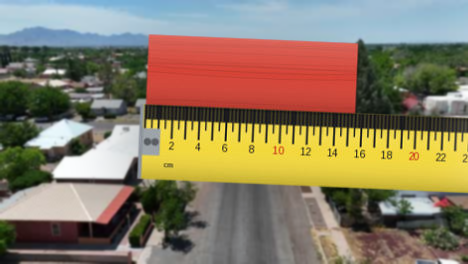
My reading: 15.5 cm
